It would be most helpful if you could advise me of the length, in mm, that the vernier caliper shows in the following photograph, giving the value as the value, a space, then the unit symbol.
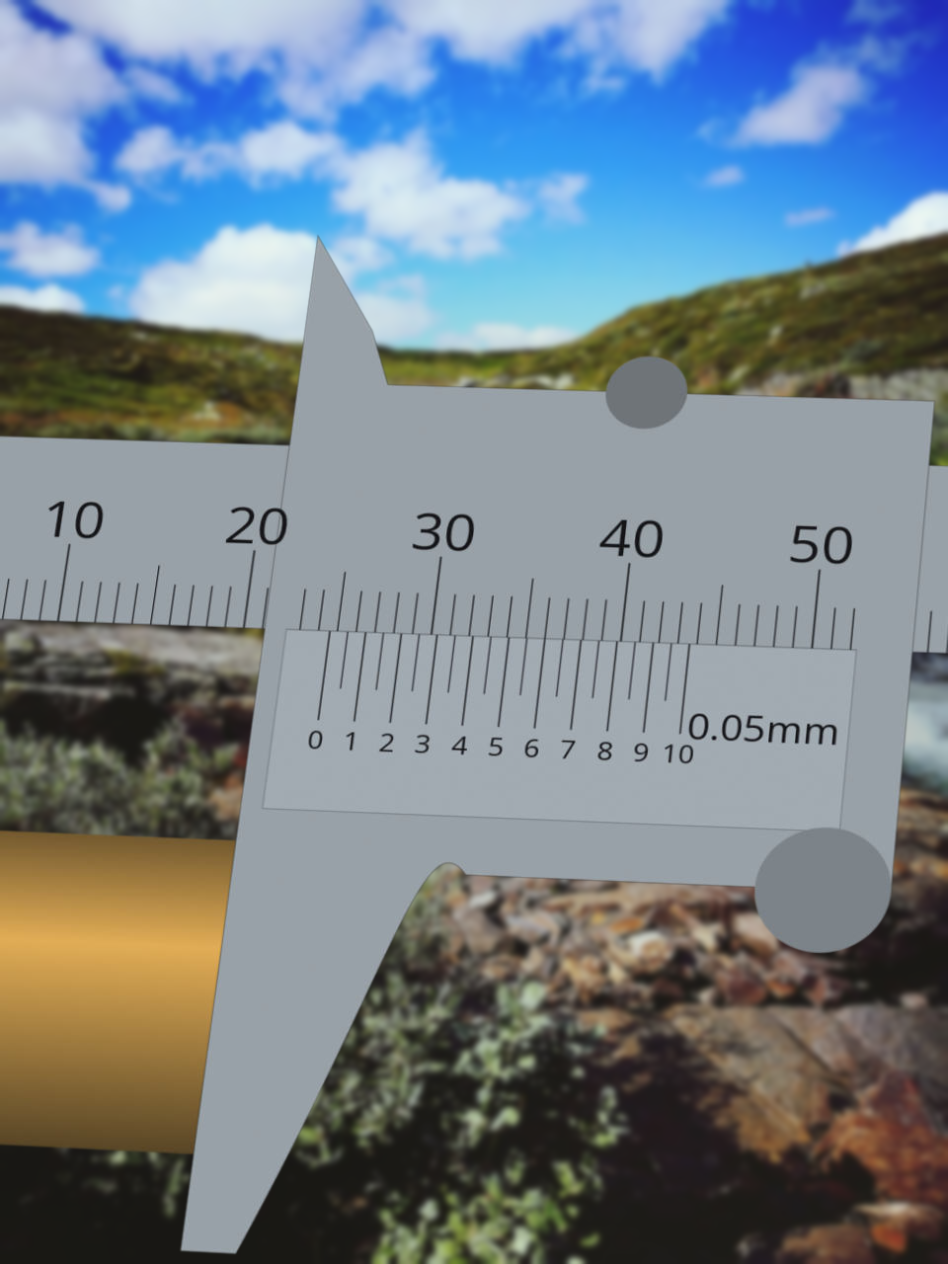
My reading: 24.6 mm
